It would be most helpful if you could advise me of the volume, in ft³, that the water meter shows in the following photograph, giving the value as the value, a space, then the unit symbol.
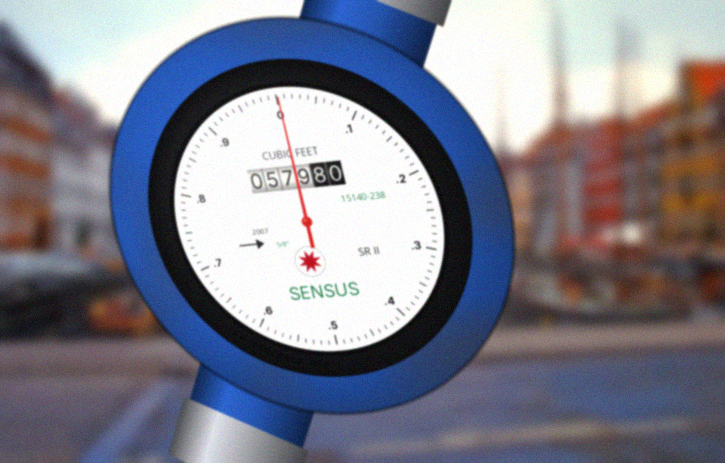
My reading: 57980.00 ft³
